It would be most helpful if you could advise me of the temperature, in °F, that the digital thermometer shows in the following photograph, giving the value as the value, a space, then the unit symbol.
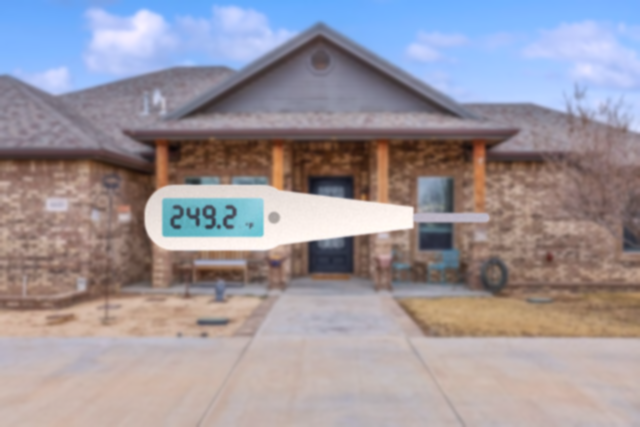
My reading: 249.2 °F
